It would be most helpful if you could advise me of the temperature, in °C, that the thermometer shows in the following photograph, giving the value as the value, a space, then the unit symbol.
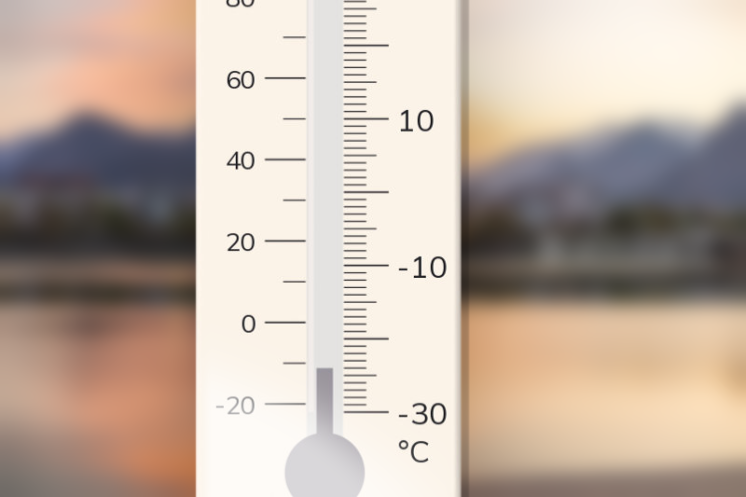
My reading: -24 °C
